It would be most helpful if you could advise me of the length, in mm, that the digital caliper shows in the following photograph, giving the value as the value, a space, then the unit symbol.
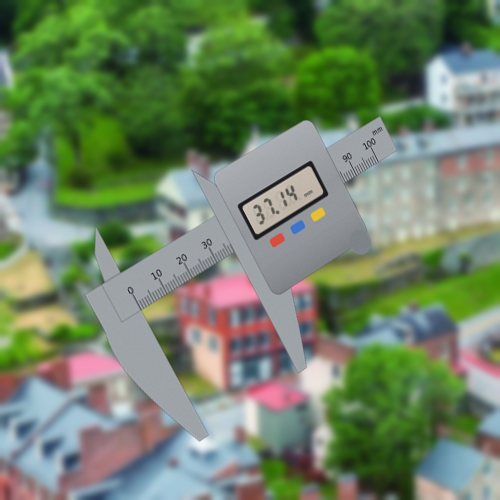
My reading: 37.14 mm
